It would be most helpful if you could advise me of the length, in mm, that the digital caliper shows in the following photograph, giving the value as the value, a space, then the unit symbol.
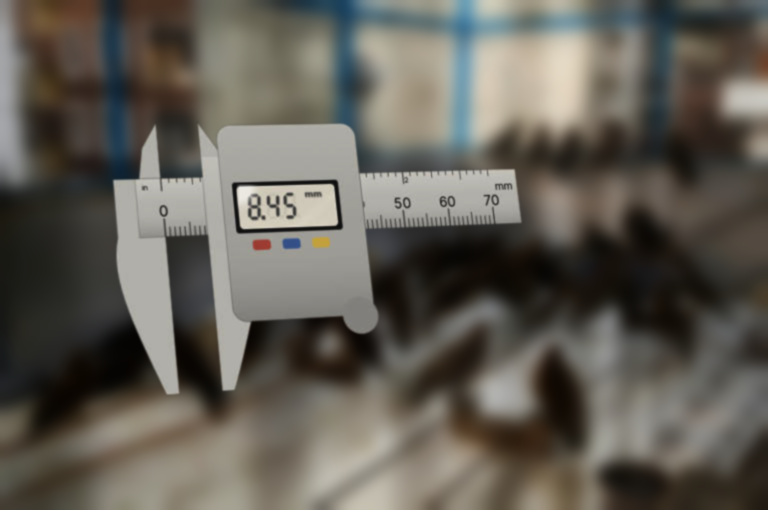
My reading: 8.45 mm
